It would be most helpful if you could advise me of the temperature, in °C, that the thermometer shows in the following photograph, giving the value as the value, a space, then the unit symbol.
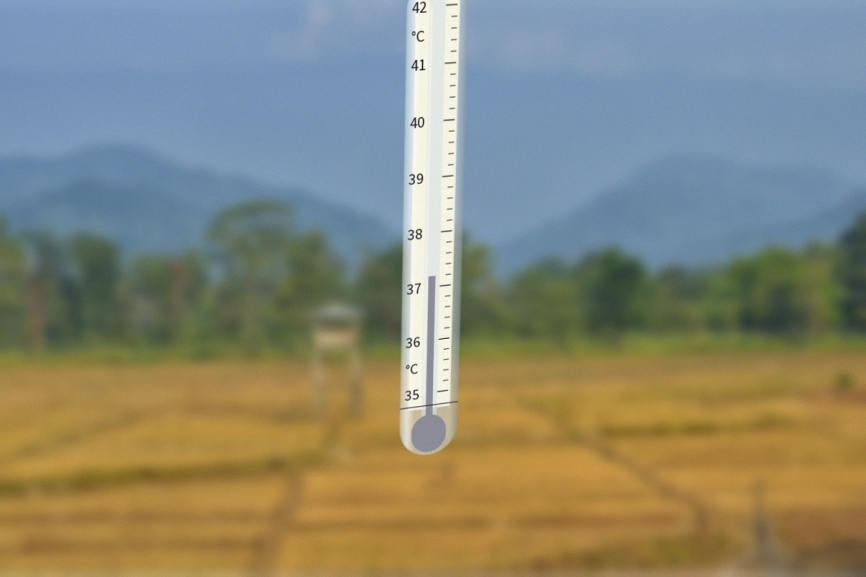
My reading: 37.2 °C
